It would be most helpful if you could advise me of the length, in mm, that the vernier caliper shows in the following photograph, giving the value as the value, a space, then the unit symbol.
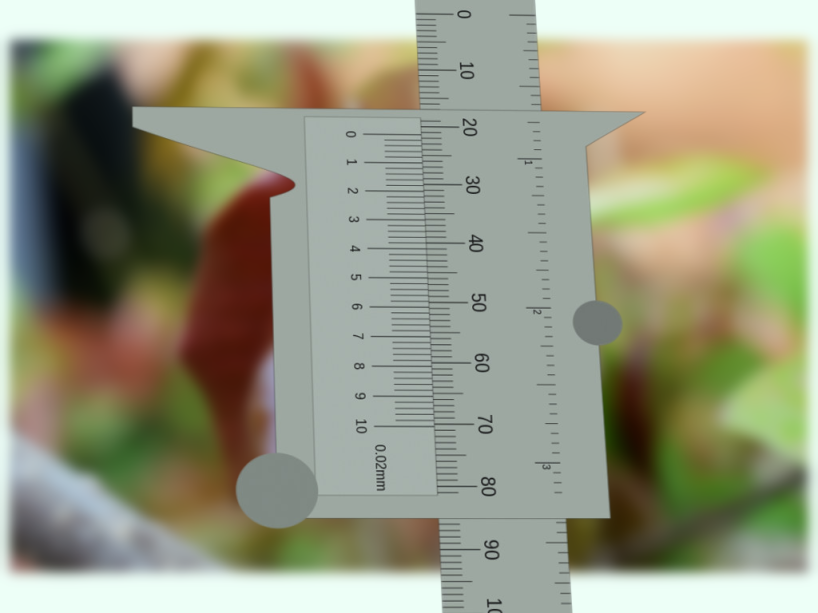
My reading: 21.4 mm
